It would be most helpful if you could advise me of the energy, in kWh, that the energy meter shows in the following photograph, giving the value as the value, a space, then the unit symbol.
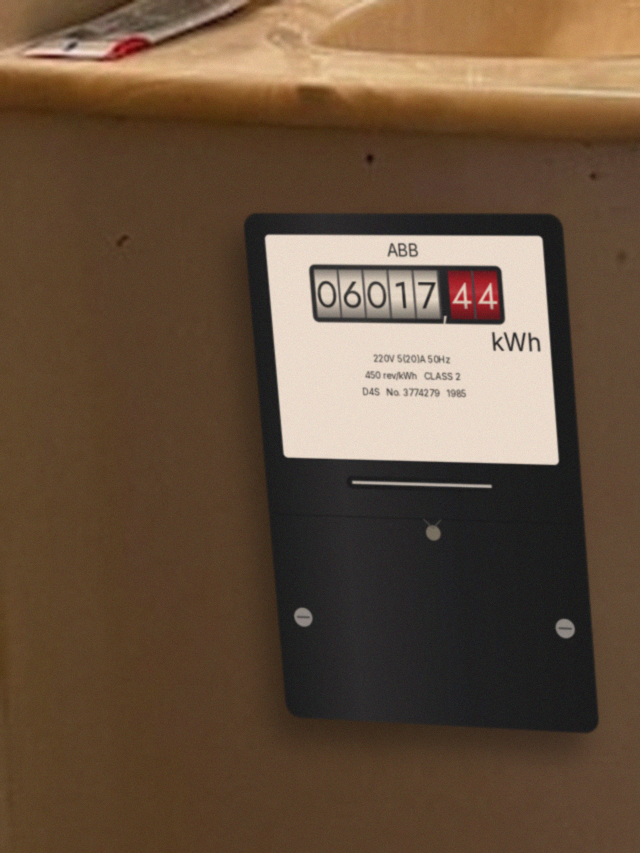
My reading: 6017.44 kWh
